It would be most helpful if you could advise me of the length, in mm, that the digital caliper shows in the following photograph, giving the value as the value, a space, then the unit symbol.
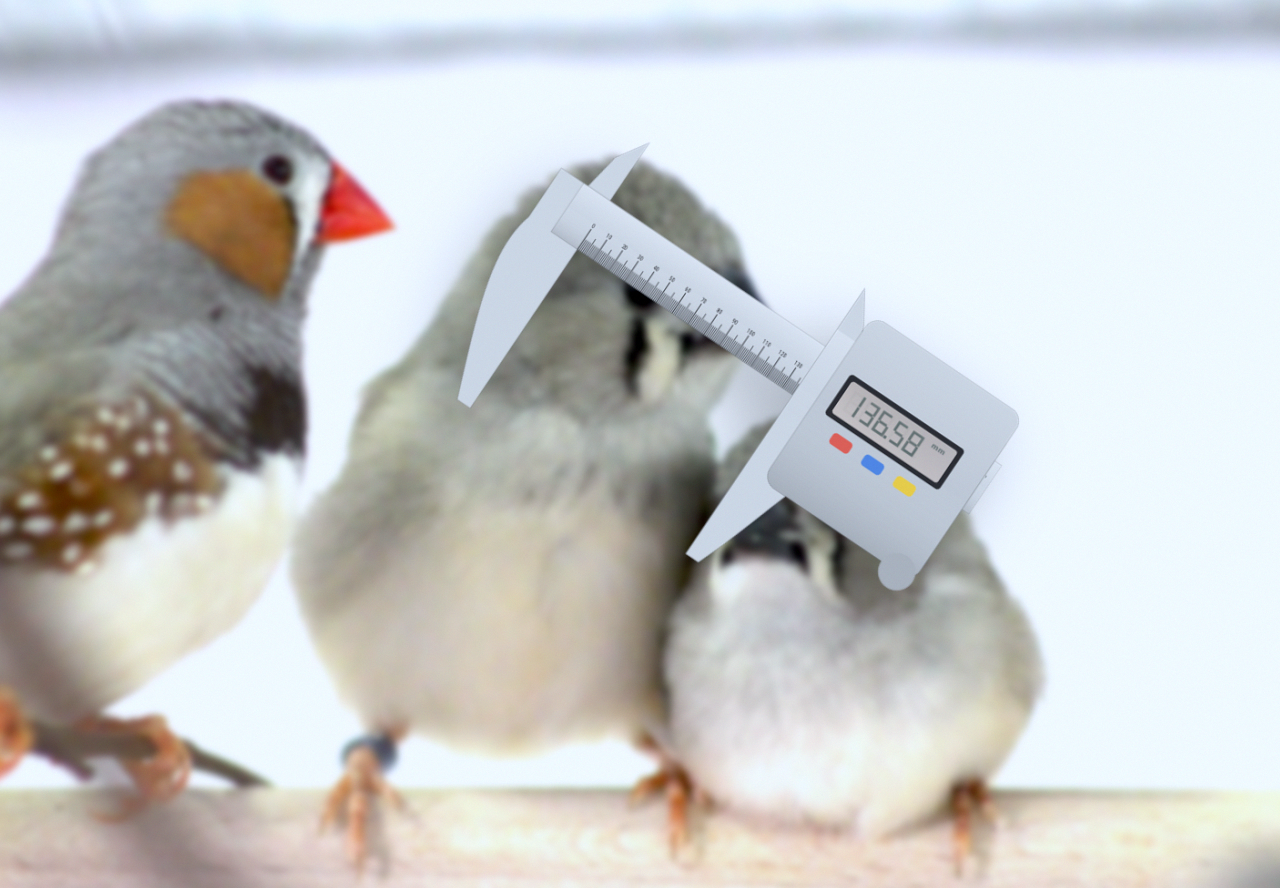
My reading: 136.58 mm
